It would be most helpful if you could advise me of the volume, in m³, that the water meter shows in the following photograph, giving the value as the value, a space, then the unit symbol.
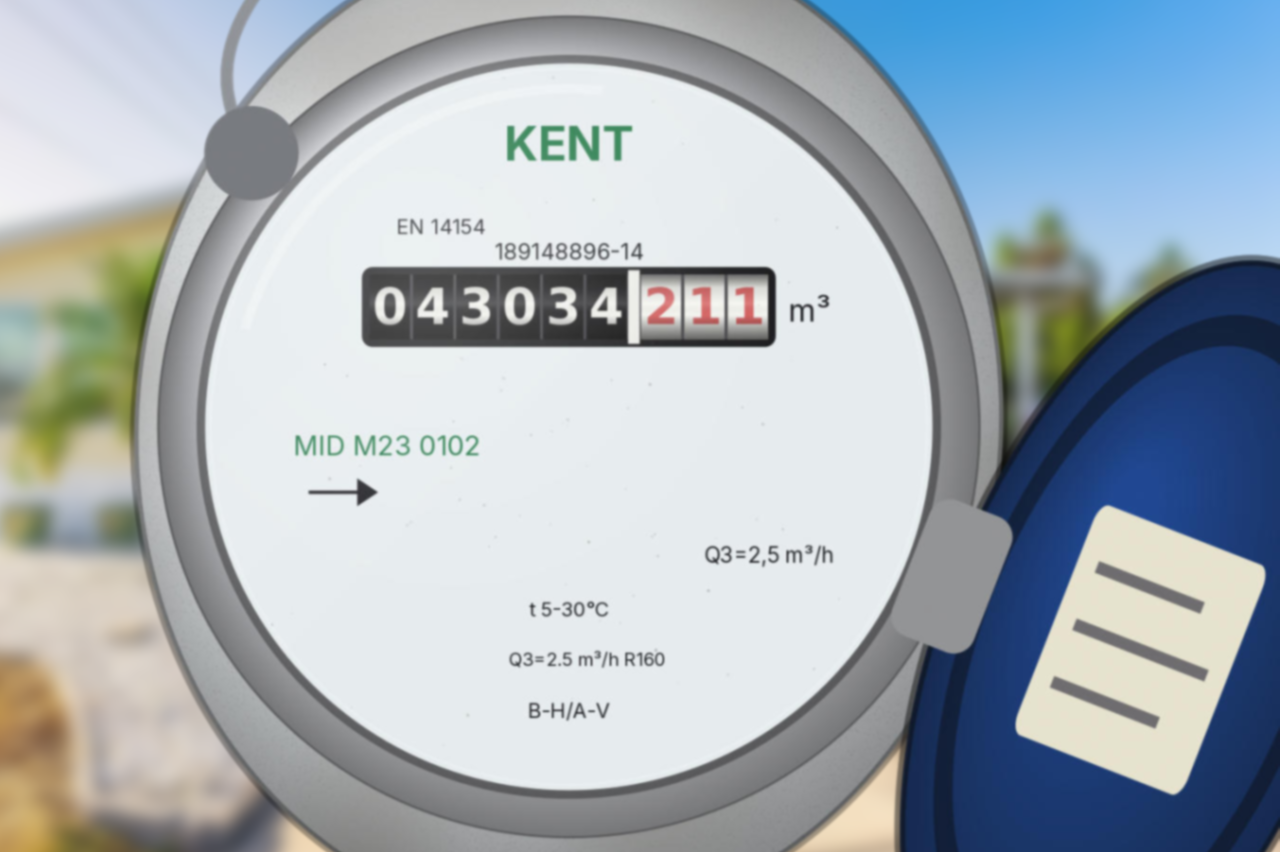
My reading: 43034.211 m³
